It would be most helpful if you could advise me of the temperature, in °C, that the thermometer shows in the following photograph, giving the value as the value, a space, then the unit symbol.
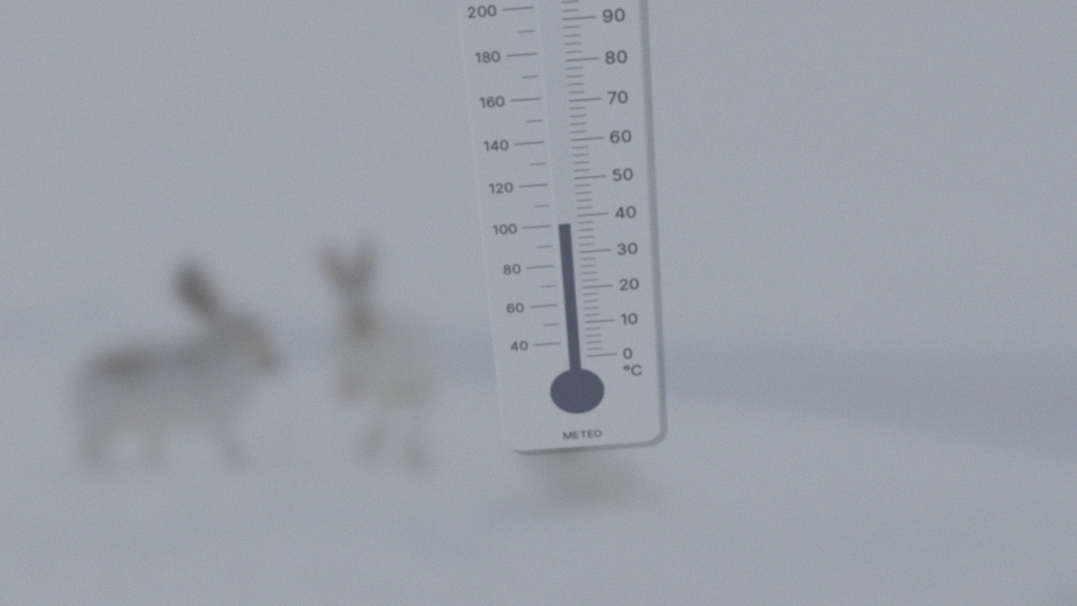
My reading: 38 °C
